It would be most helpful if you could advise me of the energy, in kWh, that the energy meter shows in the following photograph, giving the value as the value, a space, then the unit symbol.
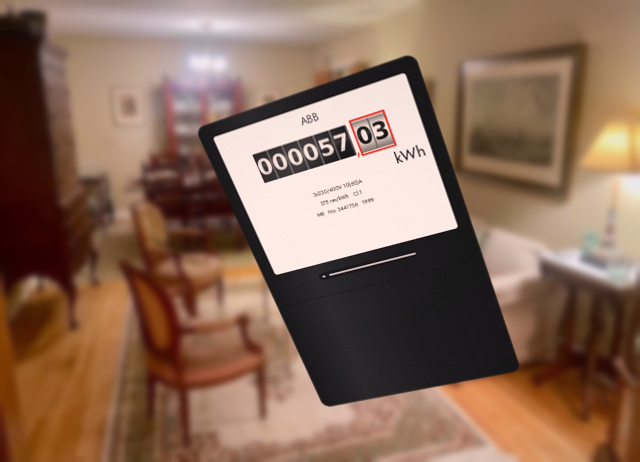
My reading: 57.03 kWh
